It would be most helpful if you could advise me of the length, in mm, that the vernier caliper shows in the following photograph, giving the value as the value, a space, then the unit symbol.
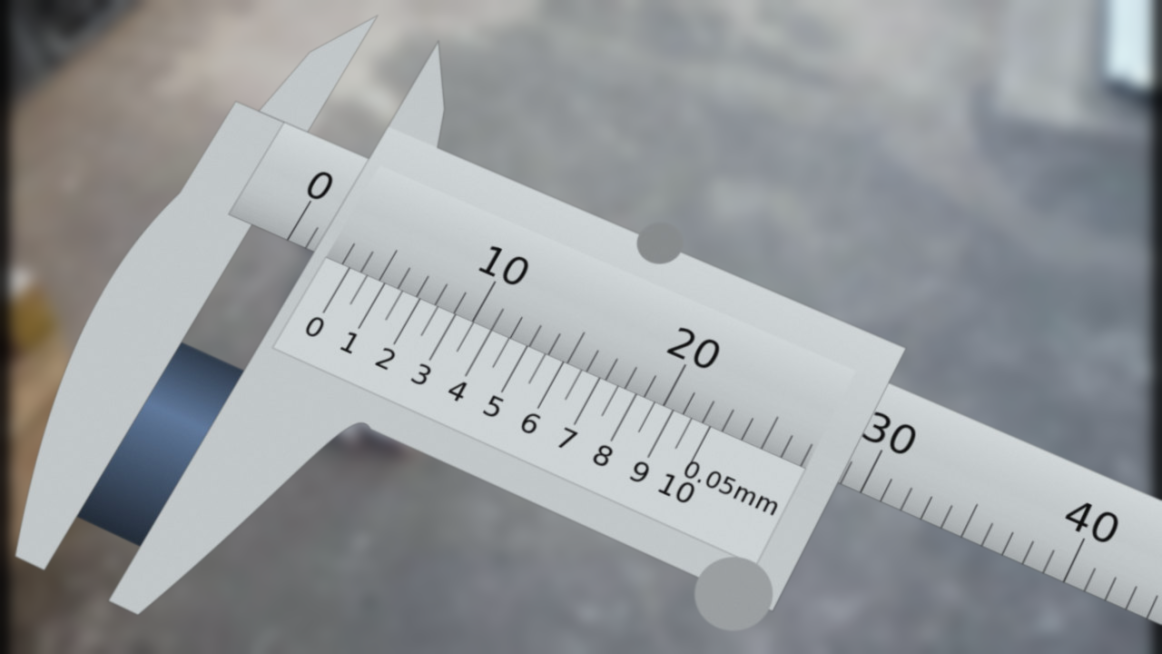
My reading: 3.4 mm
